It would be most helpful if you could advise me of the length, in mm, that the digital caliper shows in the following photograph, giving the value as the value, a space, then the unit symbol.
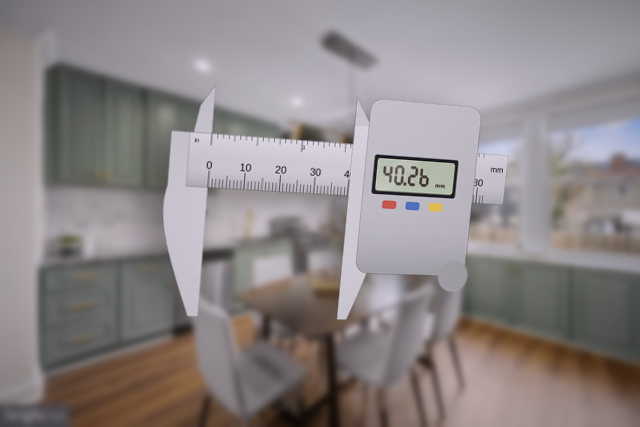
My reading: 40.26 mm
